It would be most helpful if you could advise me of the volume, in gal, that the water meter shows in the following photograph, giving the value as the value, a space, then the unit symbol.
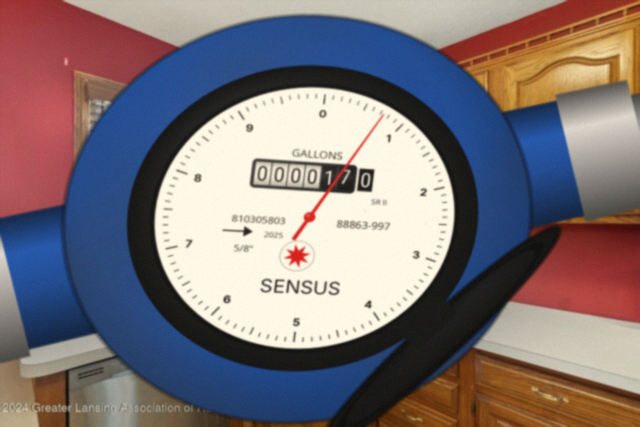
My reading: 170.7 gal
